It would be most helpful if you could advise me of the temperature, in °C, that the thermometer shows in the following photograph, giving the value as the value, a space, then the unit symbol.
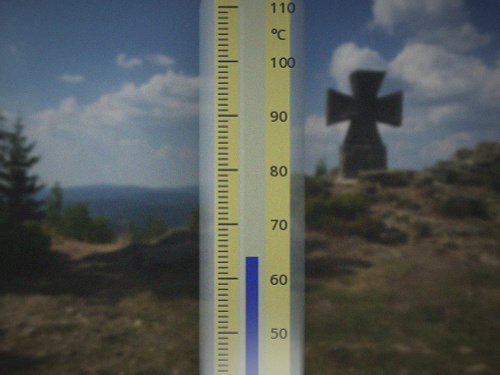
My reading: 64 °C
